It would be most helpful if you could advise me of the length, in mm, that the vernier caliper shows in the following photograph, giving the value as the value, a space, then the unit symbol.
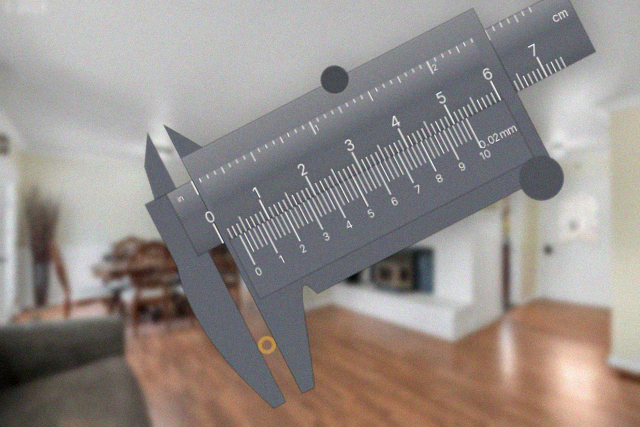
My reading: 3.5 mm
